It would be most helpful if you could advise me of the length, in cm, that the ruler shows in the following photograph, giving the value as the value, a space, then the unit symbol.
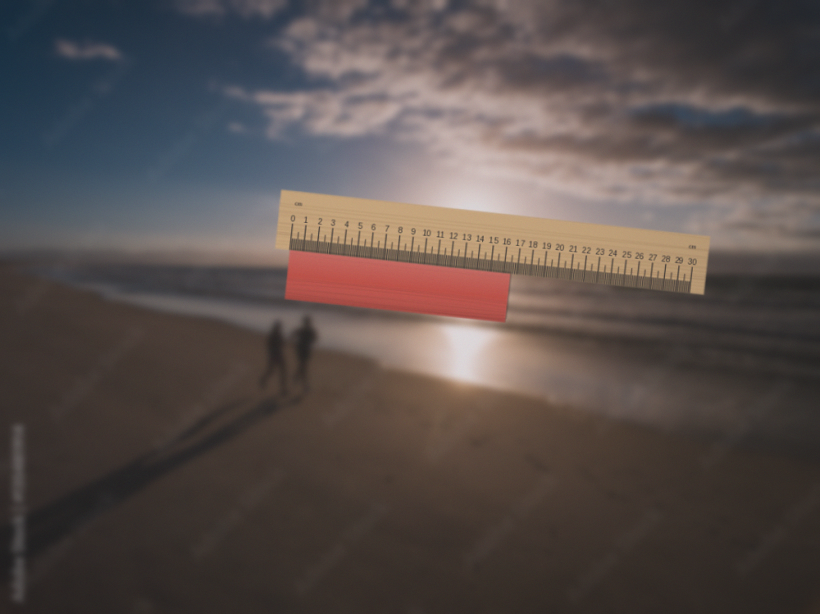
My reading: 16.5 cm
